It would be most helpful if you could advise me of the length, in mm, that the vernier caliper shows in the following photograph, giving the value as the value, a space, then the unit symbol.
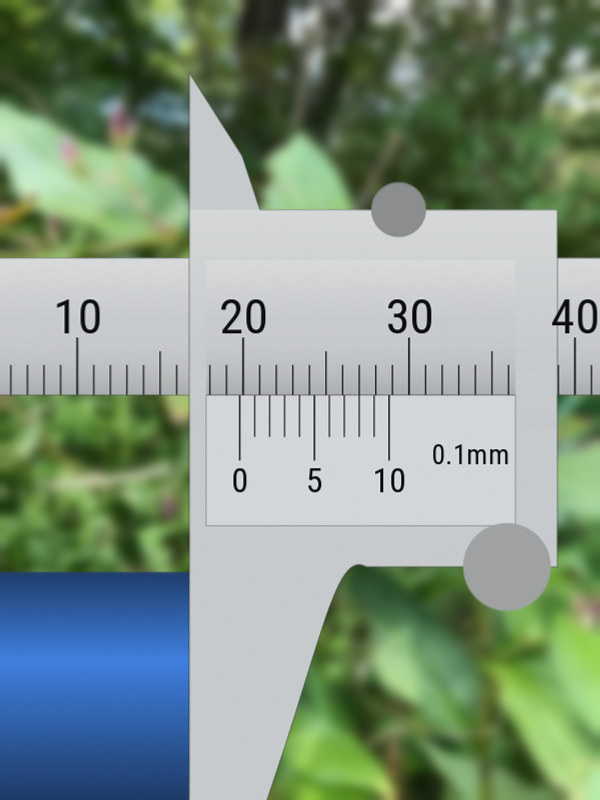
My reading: 19.8 mm
